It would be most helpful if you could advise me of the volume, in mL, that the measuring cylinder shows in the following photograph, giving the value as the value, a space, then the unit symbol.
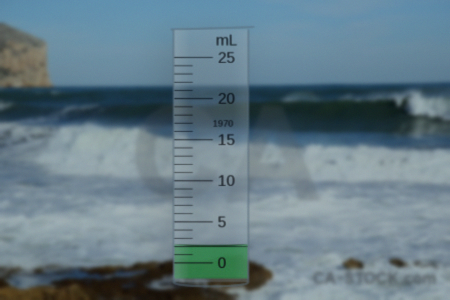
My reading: 2 mL
